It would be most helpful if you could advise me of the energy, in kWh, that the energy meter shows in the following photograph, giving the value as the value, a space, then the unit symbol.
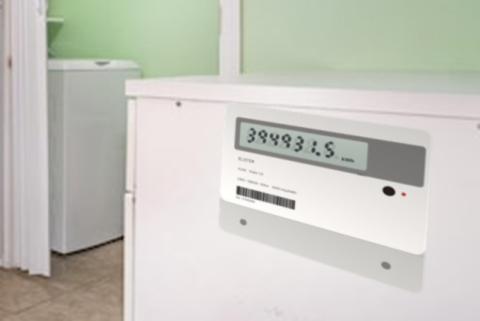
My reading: 394931.5 kWh
